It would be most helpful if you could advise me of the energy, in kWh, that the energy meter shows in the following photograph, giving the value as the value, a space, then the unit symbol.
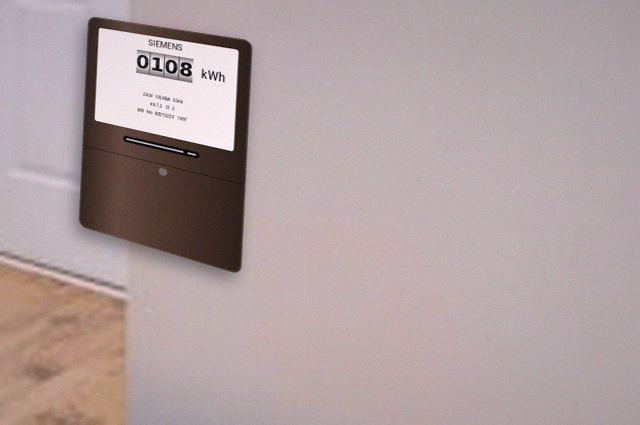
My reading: 108 kWh
